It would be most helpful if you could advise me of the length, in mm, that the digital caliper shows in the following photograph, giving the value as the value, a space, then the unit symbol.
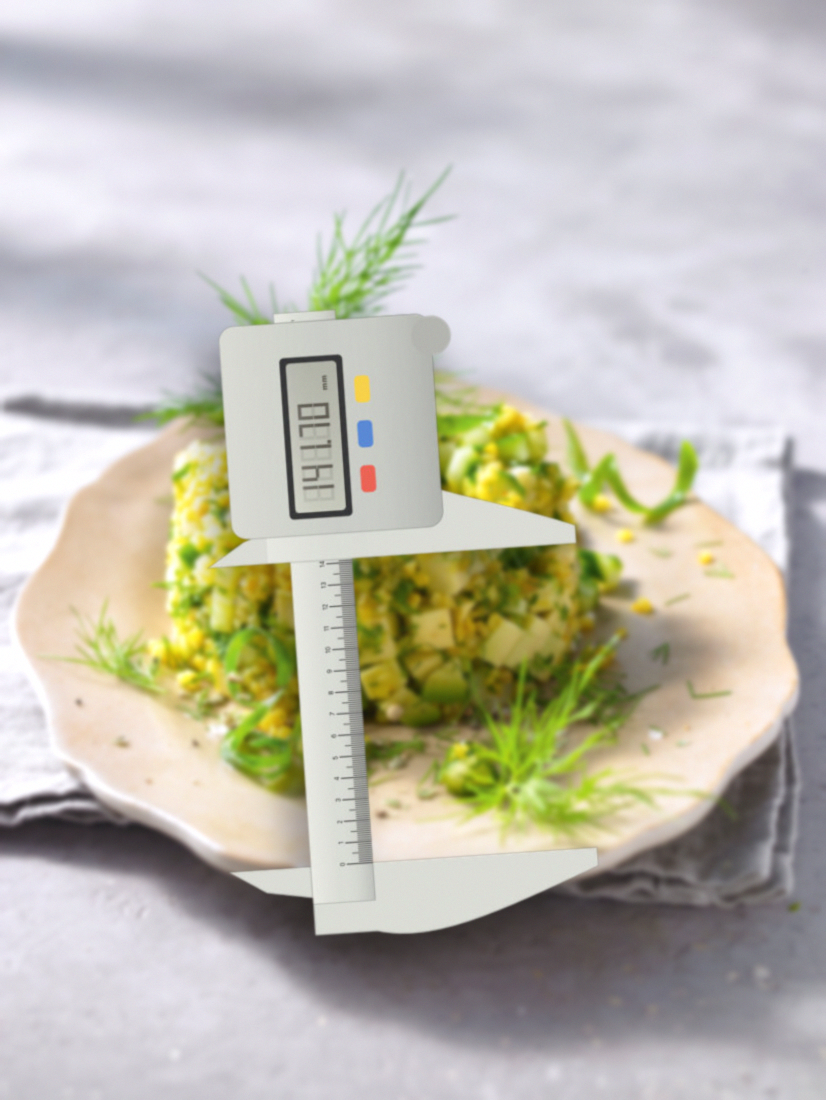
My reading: 141.70 mm
